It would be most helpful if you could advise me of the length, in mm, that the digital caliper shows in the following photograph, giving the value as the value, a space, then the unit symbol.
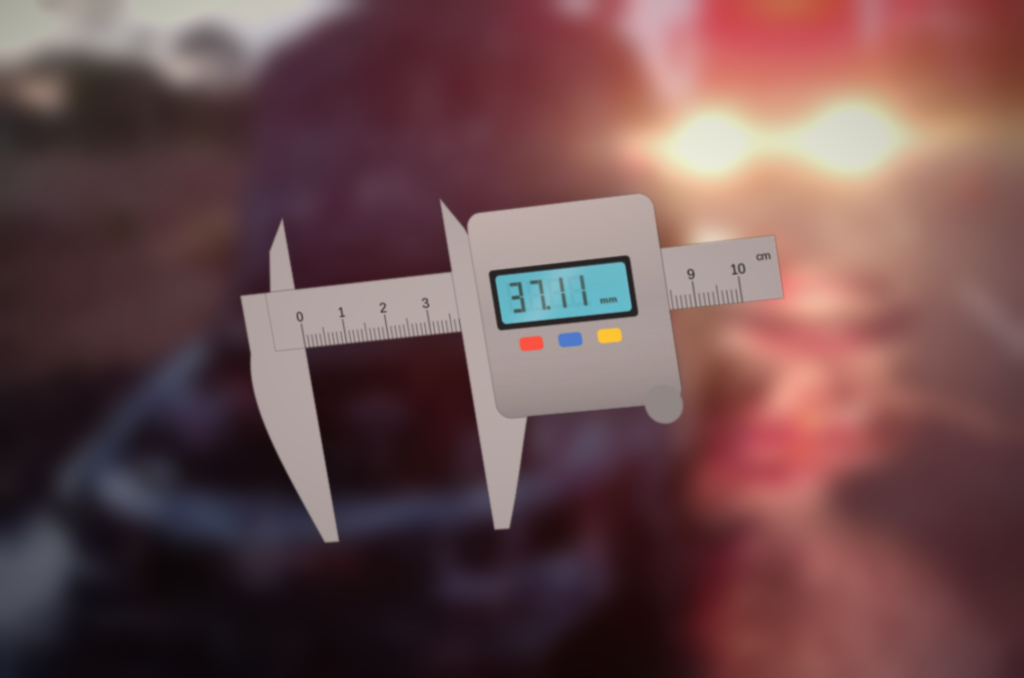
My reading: 37.11 mm
